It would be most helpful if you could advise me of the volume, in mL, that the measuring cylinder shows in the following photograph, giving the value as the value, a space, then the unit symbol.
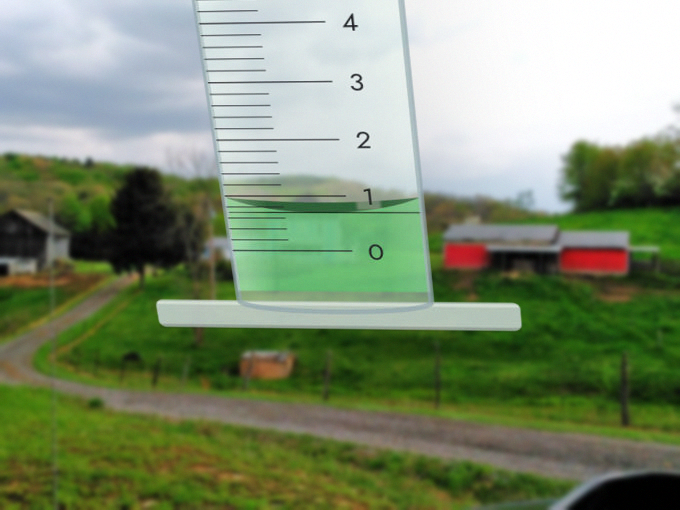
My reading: 0.7 mL
